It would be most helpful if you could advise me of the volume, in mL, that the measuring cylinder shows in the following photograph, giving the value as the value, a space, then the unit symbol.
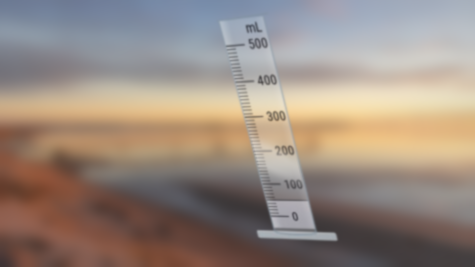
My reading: 50 mL
